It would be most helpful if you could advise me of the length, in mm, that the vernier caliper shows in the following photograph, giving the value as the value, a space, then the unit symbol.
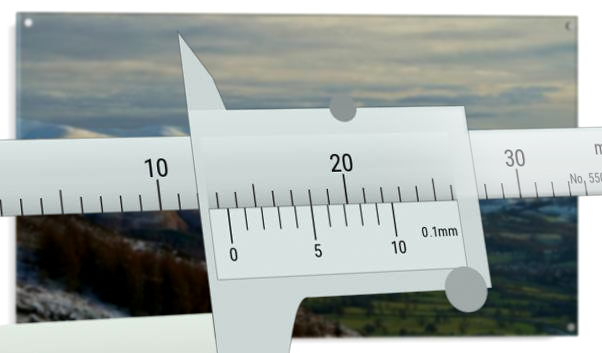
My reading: 13.5 mm
